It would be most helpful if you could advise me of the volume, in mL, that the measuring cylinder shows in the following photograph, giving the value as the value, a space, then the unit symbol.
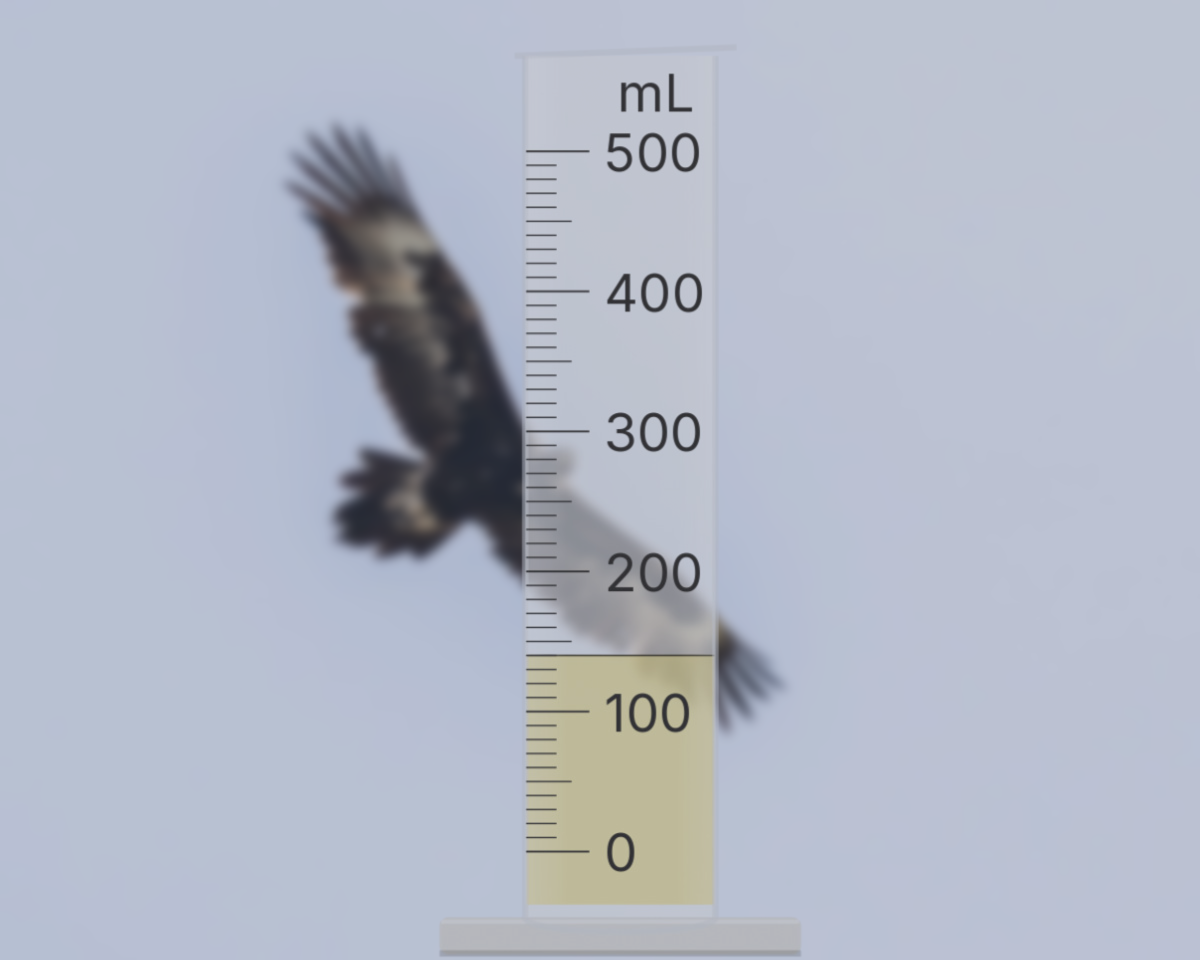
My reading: 140 mL
